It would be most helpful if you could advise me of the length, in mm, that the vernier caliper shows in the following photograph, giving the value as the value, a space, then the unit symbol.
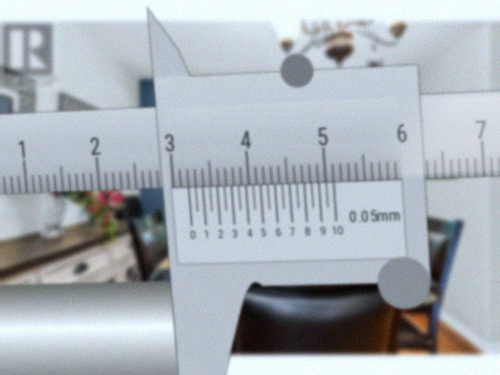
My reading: 32.0 mm
